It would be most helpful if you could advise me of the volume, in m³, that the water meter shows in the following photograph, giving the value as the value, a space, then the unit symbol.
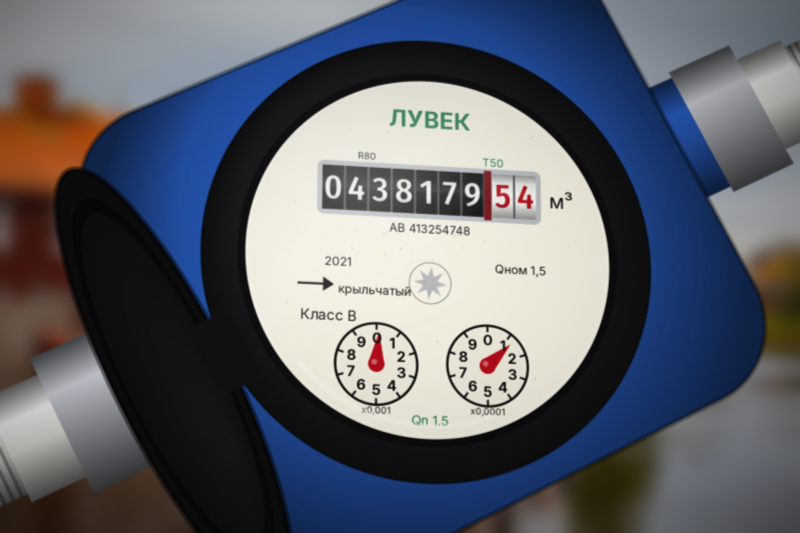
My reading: 438179.5401 m³
